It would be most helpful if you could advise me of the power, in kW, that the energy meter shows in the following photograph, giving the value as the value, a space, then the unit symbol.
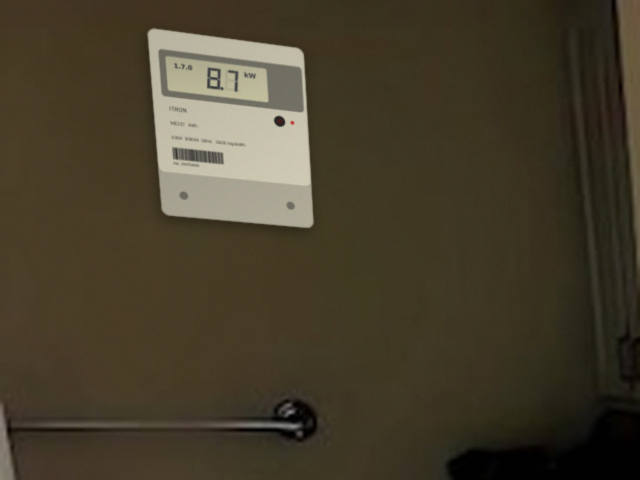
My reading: 8.7 kW
